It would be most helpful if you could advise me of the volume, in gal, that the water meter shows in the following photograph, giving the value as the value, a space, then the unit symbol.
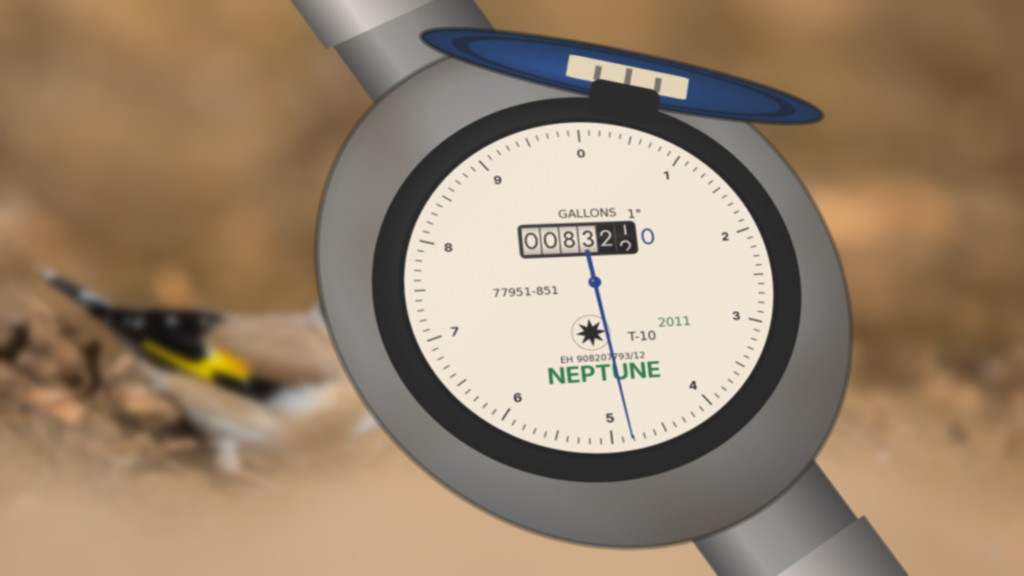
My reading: 83214.8 gal
